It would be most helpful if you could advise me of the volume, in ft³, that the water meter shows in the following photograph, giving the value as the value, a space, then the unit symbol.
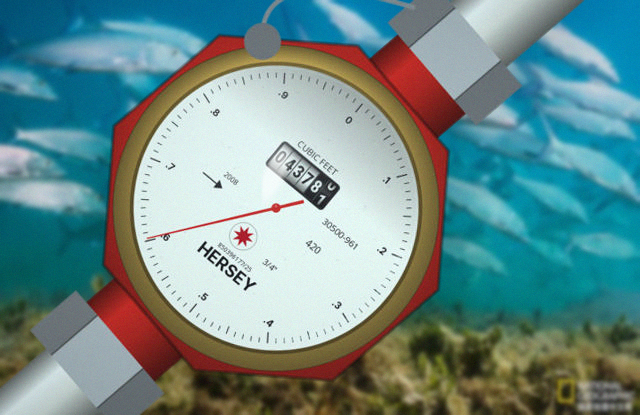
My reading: 43780.60 ft³
